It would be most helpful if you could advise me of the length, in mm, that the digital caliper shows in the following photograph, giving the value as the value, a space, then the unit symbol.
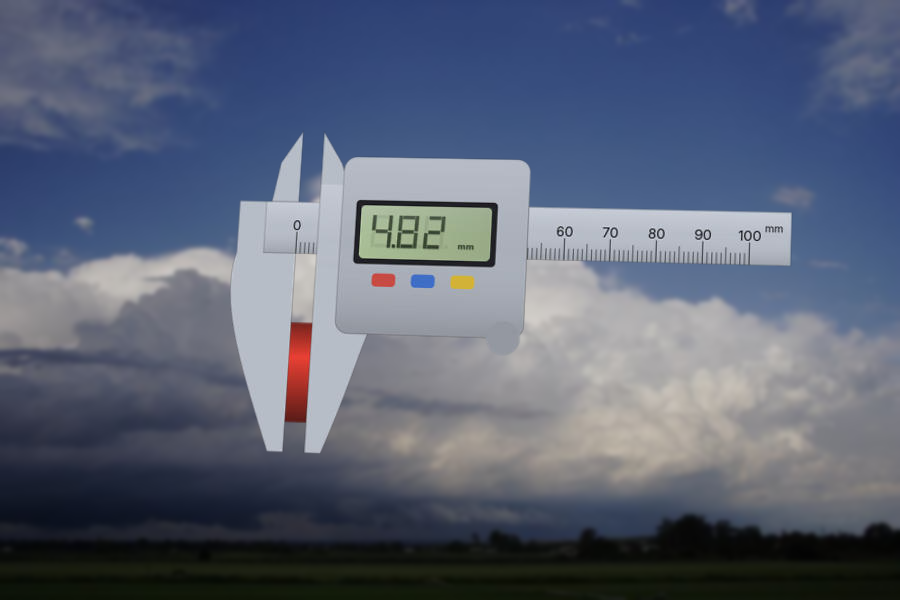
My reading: 4.82 mm
